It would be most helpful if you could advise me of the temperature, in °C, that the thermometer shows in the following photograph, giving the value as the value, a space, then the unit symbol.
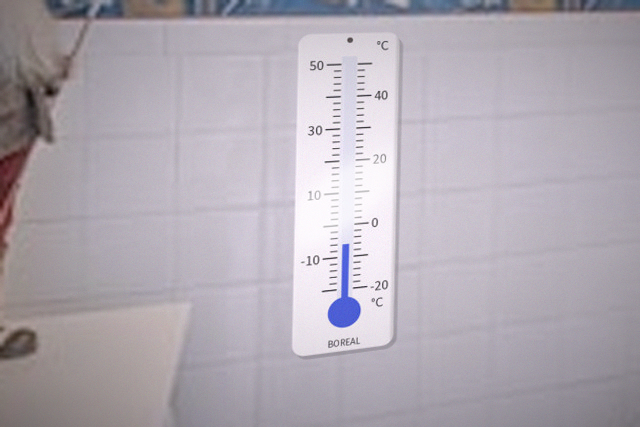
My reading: -6 °C
